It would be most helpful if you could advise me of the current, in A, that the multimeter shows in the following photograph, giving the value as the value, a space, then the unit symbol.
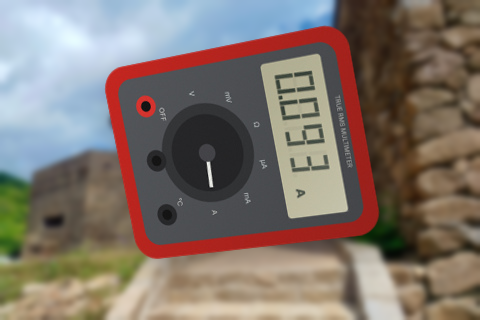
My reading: 0.093 A
